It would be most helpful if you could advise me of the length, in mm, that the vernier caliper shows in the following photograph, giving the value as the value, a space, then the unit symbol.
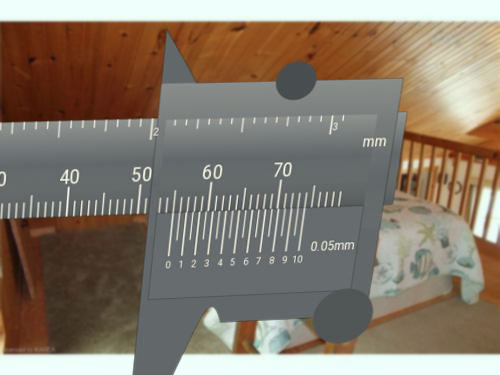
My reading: 55.0 mm
